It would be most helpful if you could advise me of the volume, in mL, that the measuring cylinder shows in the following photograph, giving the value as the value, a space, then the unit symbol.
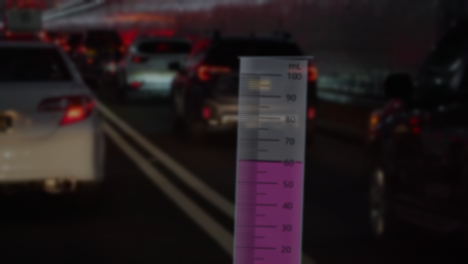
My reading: 60 mL
